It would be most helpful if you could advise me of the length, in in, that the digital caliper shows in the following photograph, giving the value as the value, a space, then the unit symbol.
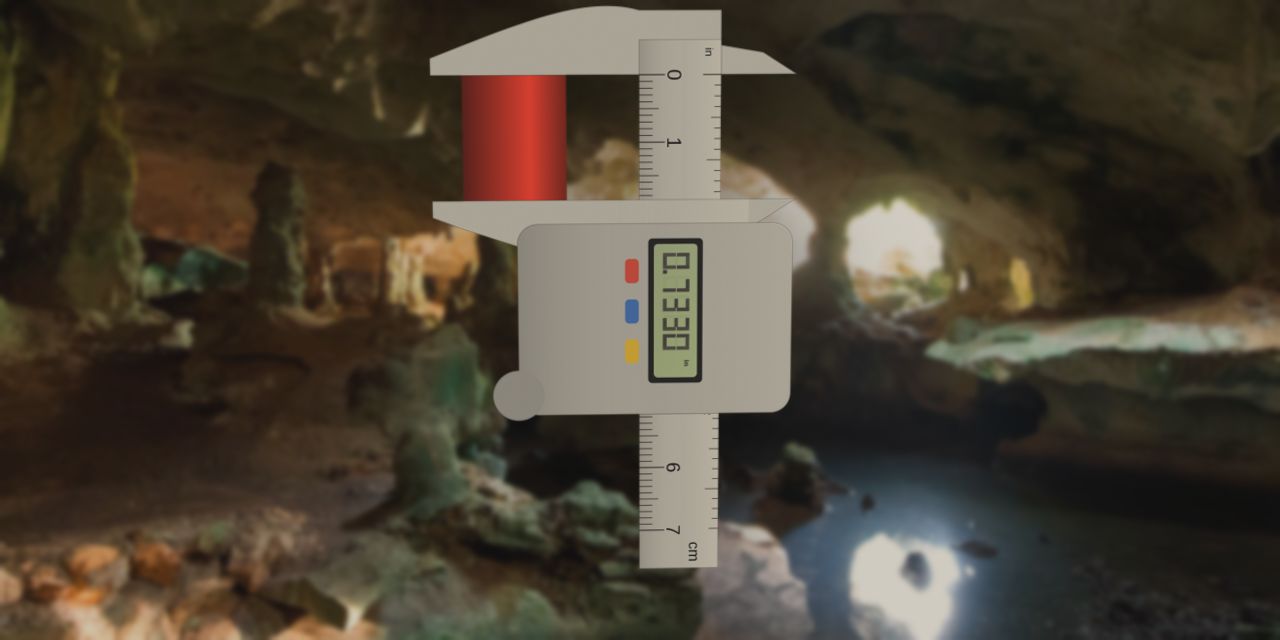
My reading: 0.7330 in
